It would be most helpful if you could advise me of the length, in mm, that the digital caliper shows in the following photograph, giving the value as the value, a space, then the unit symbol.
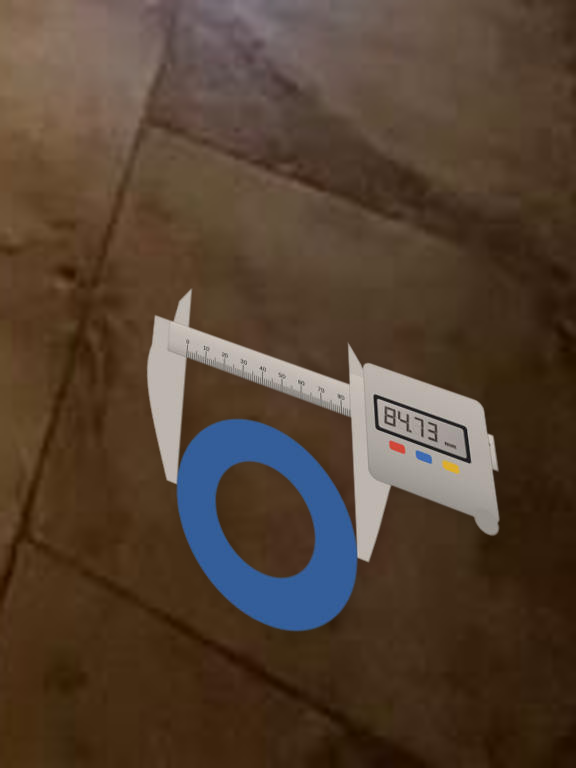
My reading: 84.73 mm
